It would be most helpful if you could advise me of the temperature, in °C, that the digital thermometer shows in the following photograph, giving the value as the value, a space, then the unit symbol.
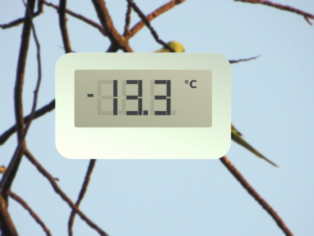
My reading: -13.3 °C
